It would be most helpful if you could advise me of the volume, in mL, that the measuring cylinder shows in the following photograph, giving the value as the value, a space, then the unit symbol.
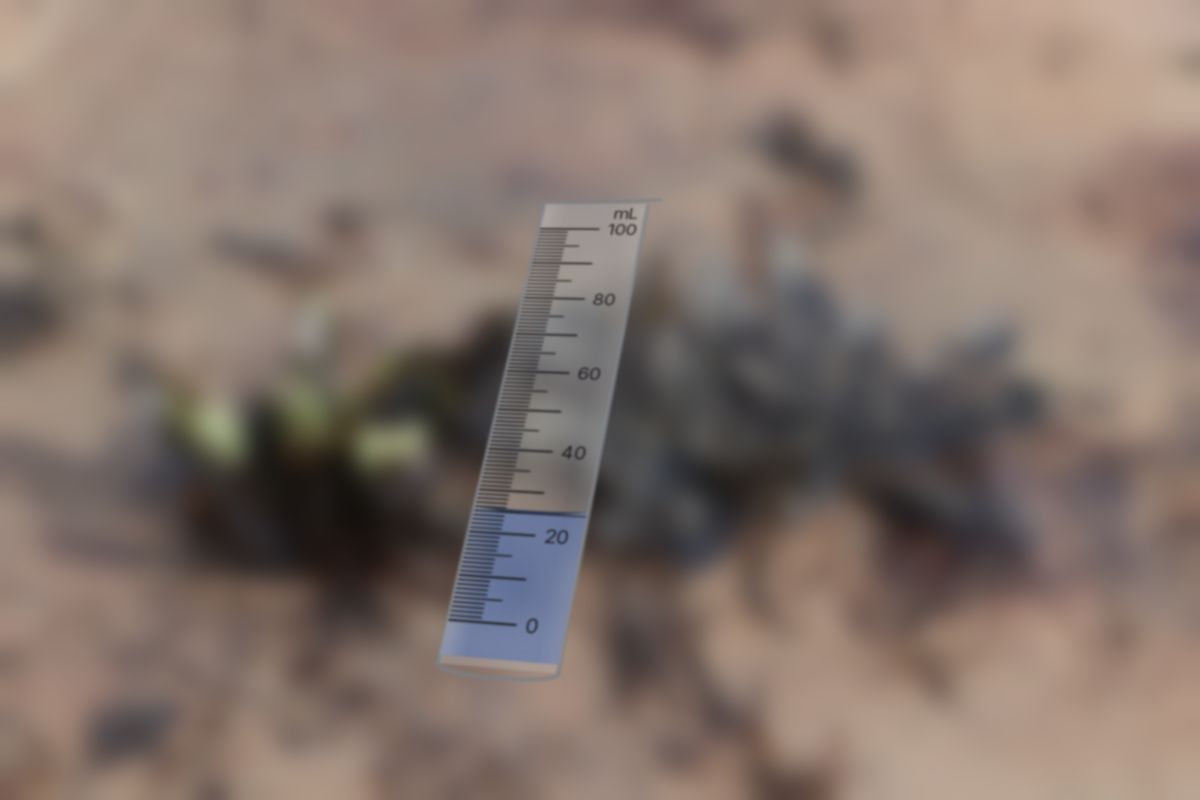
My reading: 25 mL
